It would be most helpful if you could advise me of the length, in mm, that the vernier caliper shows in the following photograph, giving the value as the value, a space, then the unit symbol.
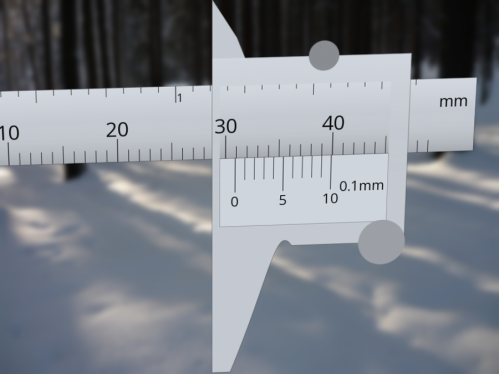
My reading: 30.9 mm
